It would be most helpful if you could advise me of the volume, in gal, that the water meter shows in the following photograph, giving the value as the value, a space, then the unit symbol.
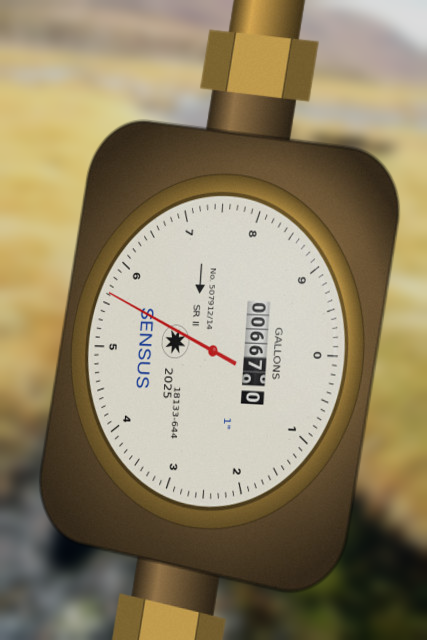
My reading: 66785.6 gal
